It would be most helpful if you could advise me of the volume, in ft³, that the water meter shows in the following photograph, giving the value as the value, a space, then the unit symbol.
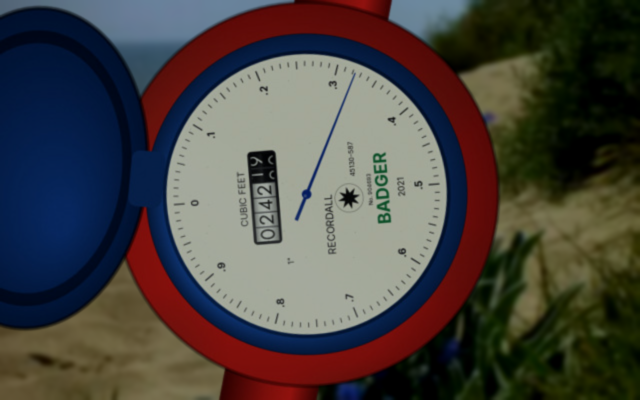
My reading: 24219.32 ft³
